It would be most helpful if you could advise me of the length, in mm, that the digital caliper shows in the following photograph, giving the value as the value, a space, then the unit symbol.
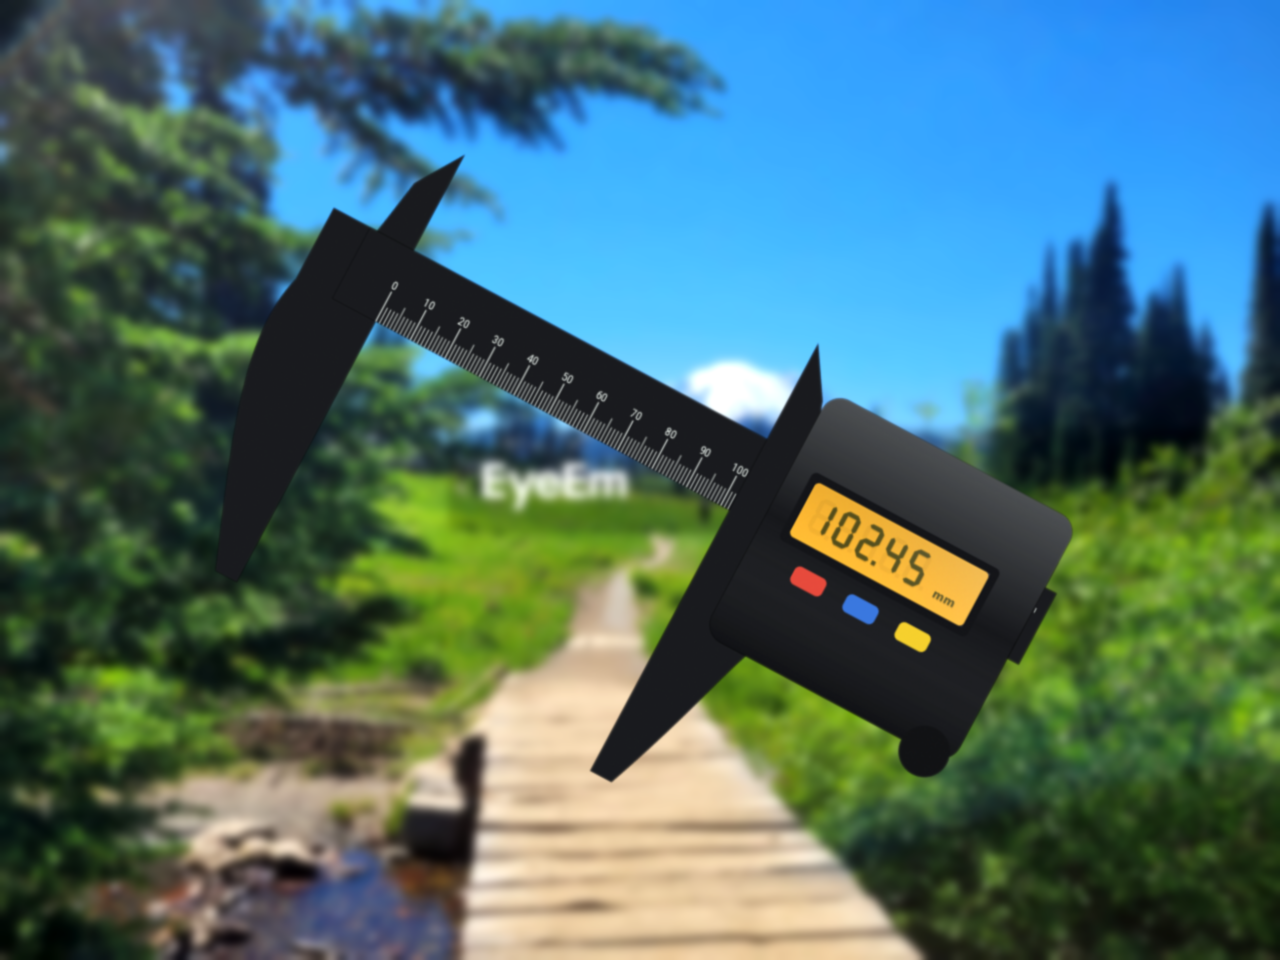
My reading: 102.45 mm
